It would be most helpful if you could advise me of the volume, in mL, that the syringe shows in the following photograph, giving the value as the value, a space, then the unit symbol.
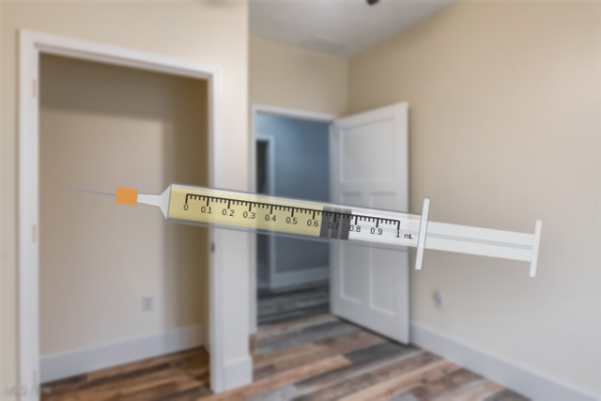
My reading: 0.64 mL
